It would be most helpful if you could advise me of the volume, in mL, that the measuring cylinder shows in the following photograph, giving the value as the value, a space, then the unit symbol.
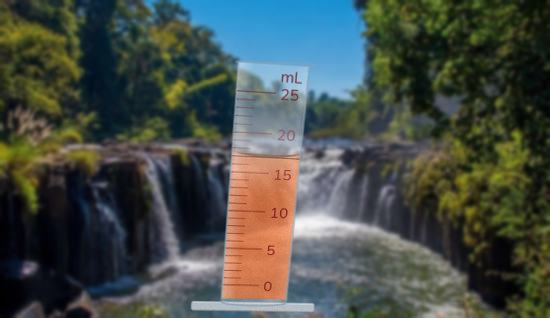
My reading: 17 mL
